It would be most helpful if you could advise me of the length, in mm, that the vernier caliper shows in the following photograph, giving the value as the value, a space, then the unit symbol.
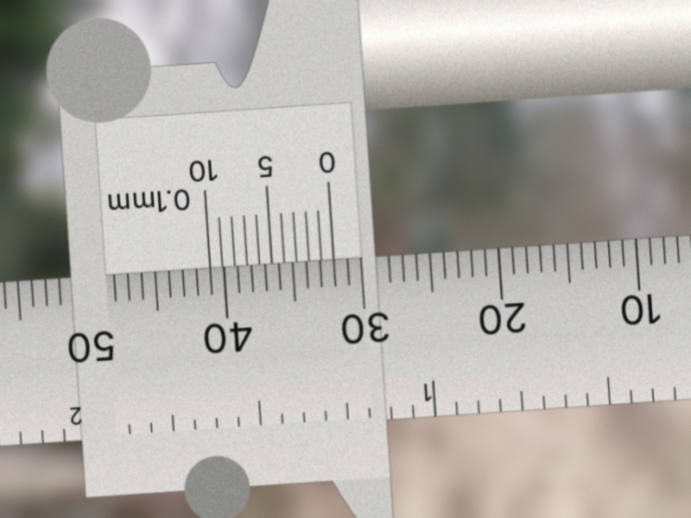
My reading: 32.0 mm
